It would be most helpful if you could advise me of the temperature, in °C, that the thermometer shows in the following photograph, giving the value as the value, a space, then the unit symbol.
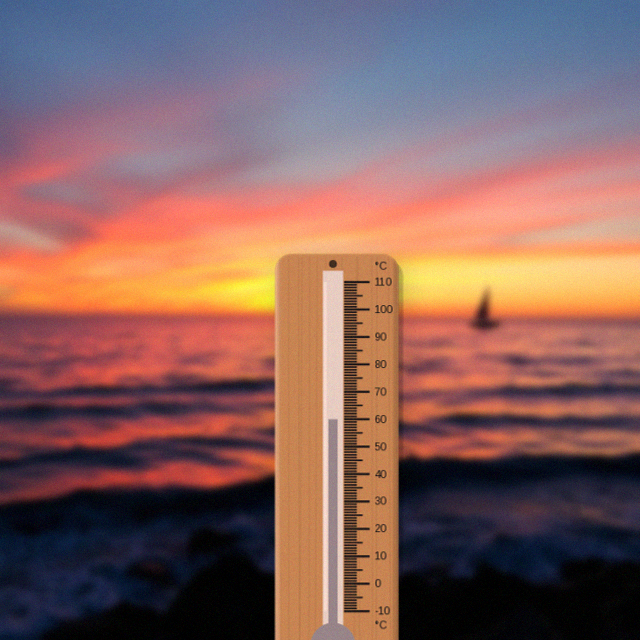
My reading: 60 °C
